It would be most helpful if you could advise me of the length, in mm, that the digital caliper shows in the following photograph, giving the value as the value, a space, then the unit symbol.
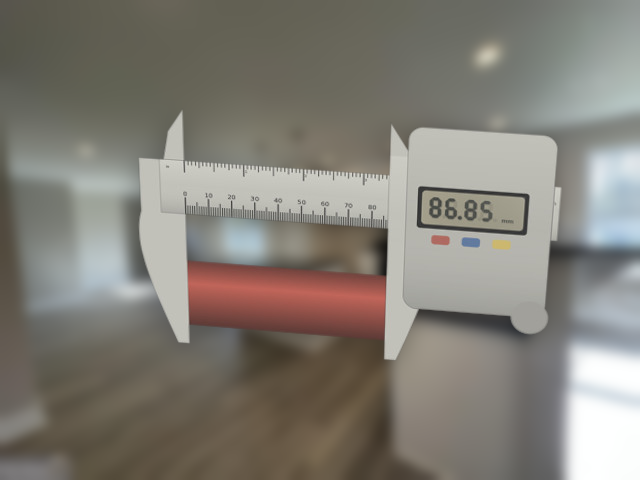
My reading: 86.85 mm
